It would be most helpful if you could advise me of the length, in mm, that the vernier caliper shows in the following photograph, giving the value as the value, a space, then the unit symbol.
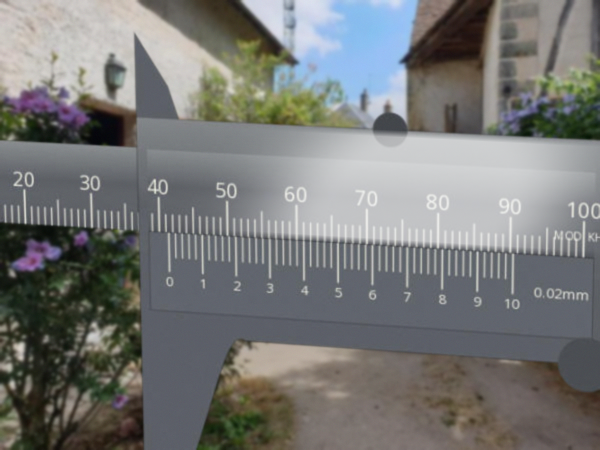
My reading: 41.4 mm
